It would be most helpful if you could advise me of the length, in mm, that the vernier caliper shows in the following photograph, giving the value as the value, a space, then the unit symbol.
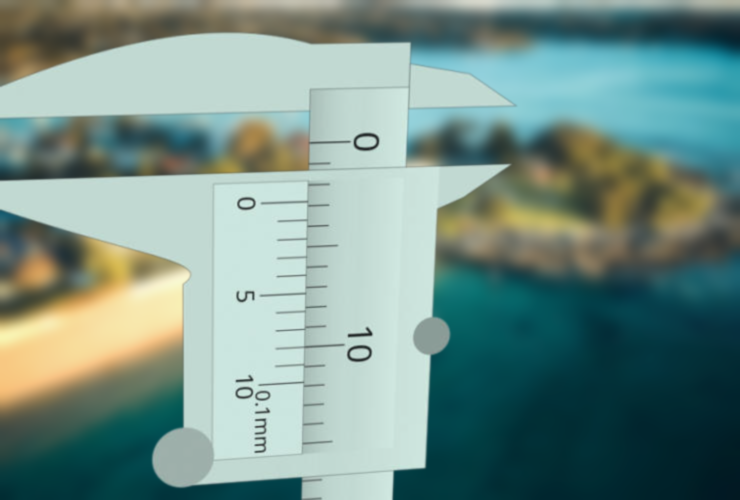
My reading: 2.8 mm
